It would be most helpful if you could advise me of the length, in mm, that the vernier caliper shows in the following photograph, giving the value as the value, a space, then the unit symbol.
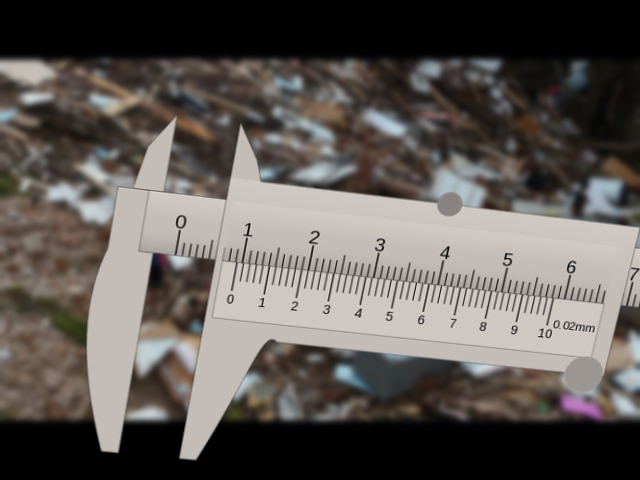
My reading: 9.2 mm
